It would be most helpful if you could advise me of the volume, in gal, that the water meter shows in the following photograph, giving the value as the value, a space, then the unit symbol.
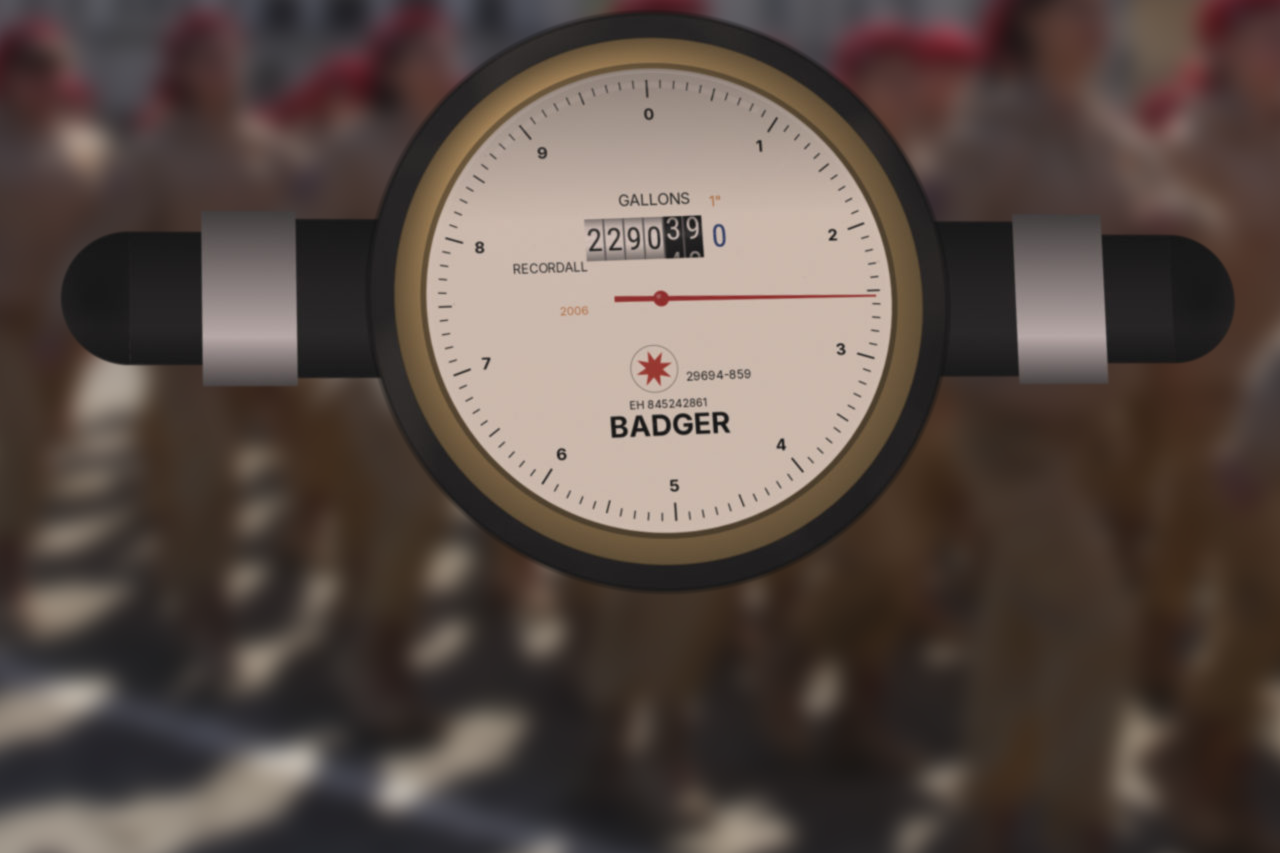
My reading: 2290392.5 gal
